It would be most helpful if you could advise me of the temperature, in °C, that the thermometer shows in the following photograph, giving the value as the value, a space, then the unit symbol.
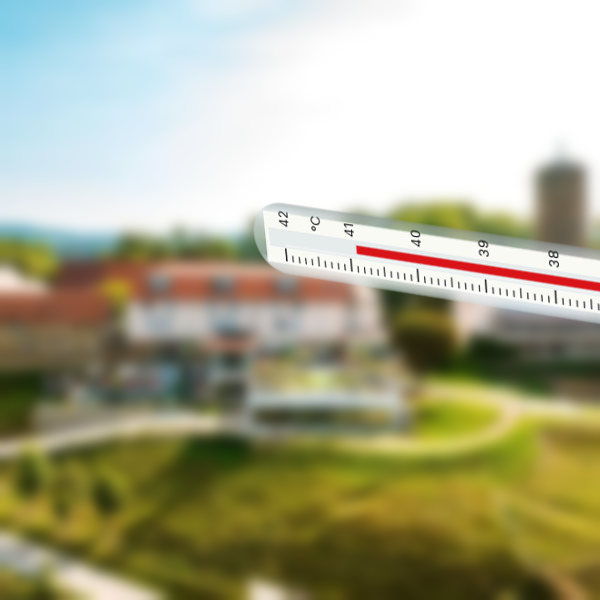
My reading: 40.9 °C
